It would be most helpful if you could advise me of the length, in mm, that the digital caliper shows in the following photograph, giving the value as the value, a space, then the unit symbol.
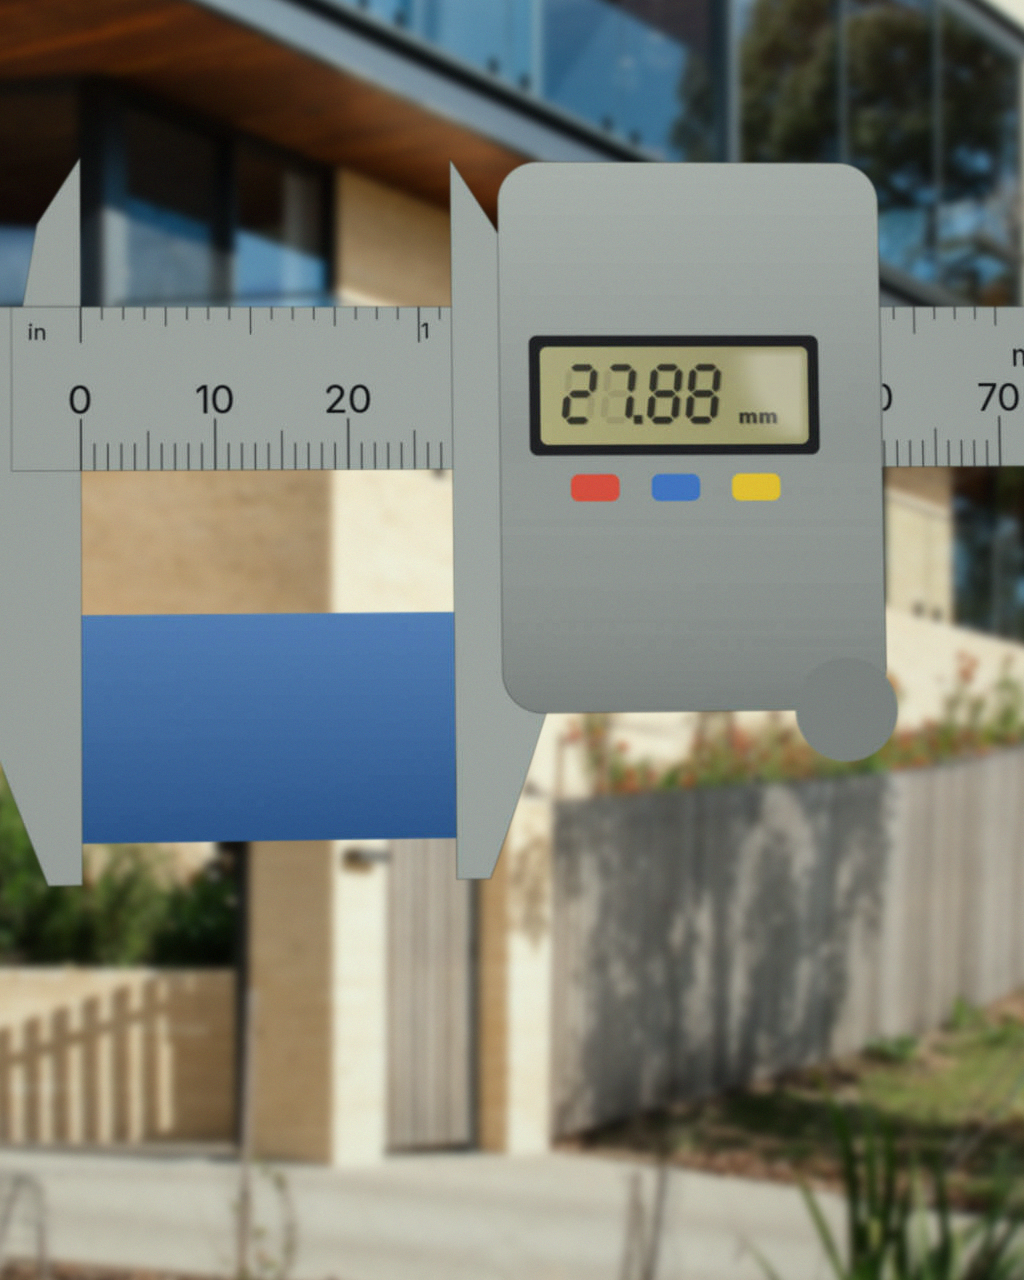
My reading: 27.88 mm
